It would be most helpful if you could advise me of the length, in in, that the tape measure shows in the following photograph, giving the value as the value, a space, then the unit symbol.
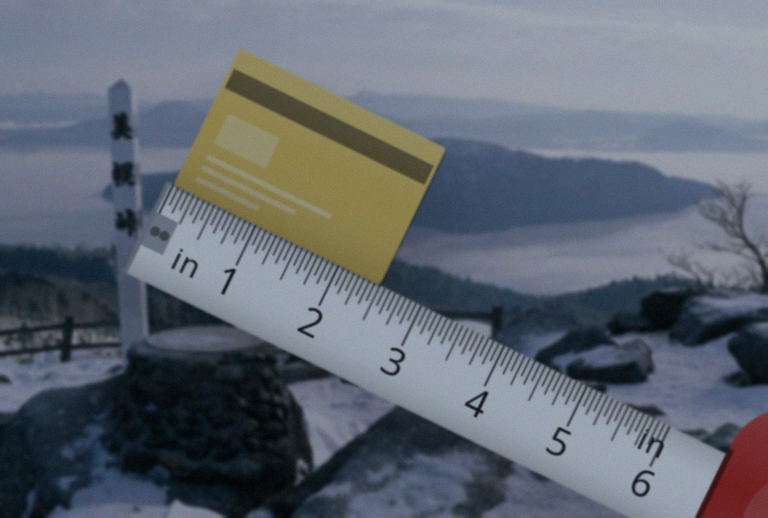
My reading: 2.5 in
